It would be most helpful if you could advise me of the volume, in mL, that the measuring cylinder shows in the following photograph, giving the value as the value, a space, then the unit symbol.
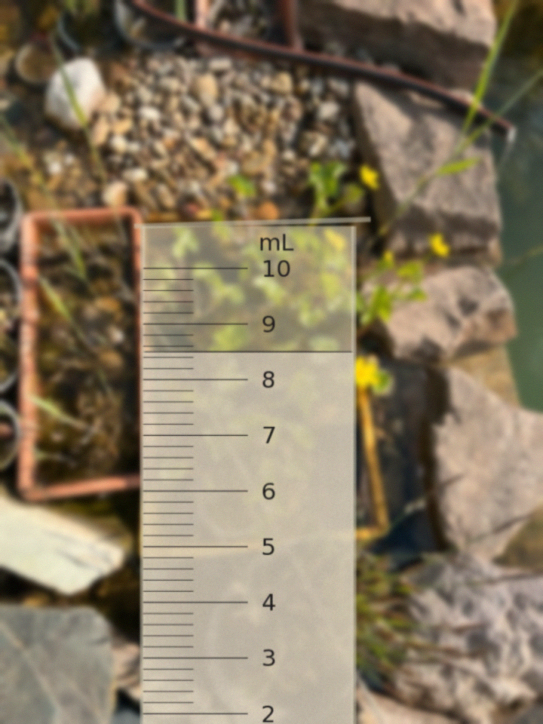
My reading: 8.5 mL
